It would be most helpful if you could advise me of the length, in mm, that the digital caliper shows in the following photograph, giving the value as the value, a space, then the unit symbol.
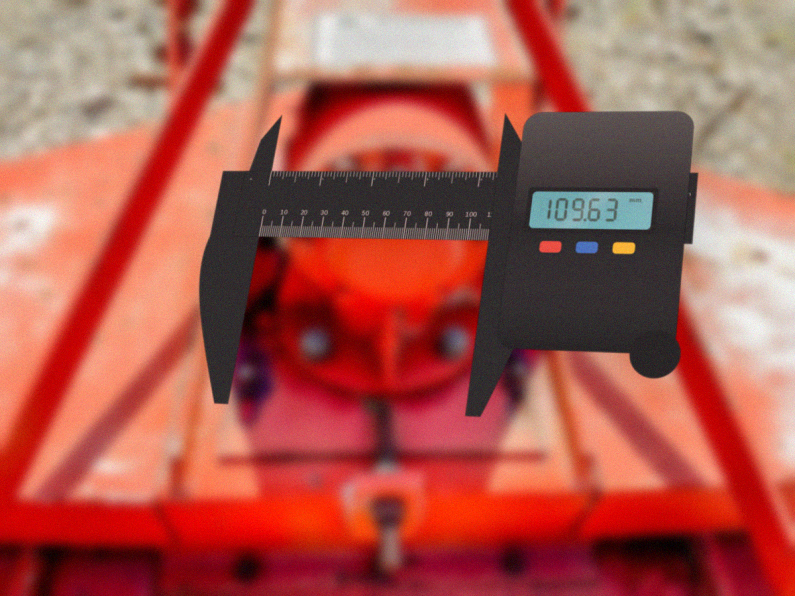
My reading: 109.63 mm
